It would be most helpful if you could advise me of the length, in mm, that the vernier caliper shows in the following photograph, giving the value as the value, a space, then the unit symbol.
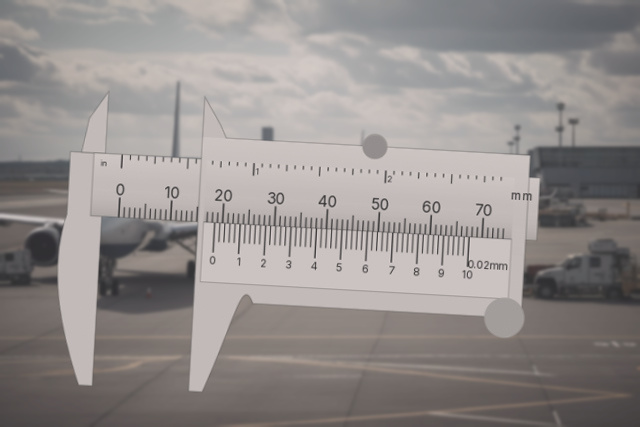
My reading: 18.5 mm
